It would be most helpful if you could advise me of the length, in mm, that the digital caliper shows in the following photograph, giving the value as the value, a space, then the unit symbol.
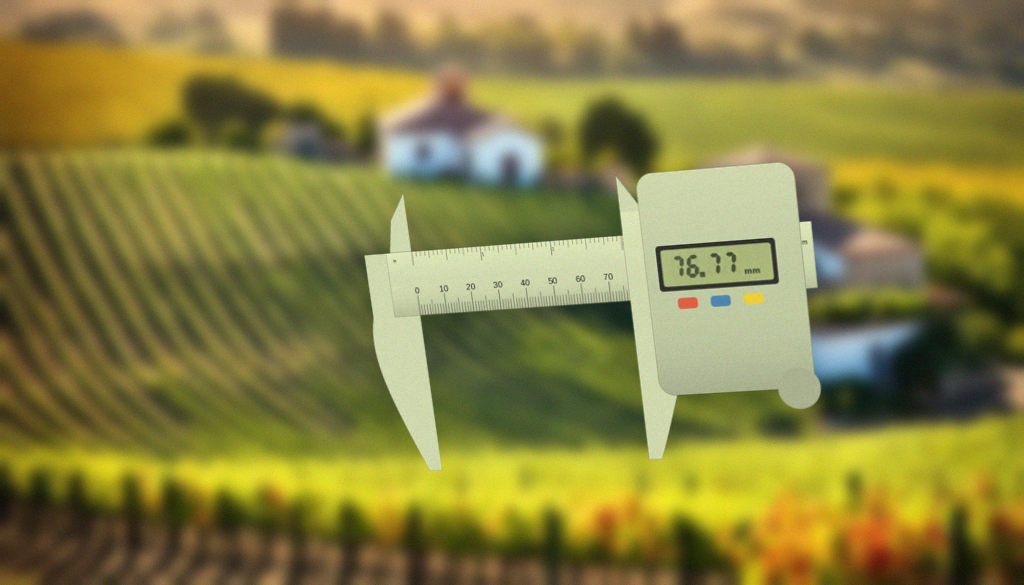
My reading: 76.77 mm
